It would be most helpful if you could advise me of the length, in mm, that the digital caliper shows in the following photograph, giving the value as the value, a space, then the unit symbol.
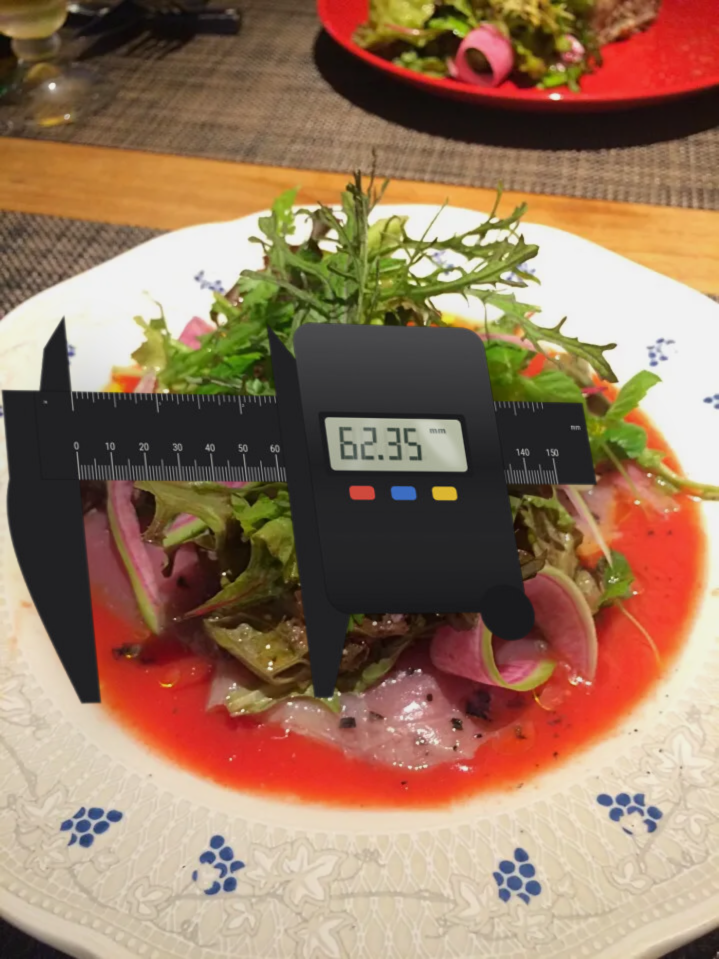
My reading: 62.35 mm
